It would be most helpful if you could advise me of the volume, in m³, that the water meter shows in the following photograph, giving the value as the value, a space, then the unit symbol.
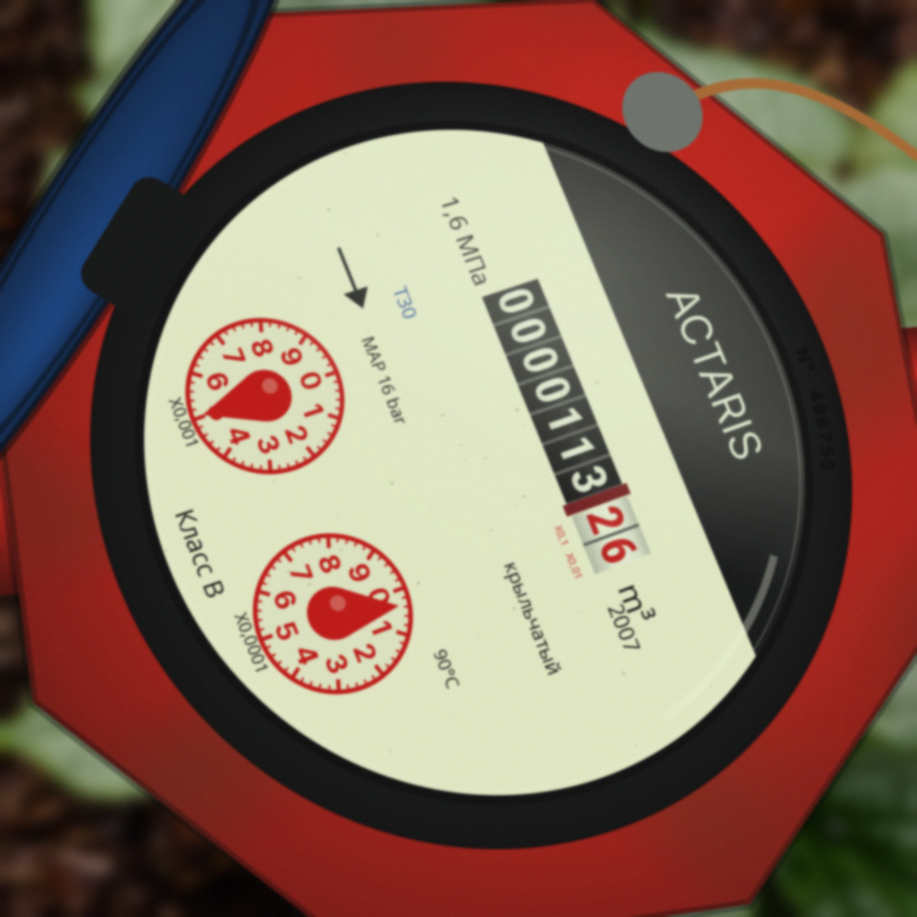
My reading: 113.2650 m³
